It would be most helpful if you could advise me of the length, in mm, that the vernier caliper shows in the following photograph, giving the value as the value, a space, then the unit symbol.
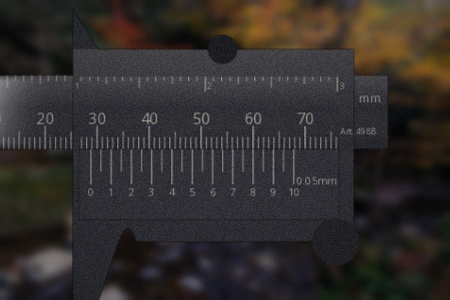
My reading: 28.8 mm
